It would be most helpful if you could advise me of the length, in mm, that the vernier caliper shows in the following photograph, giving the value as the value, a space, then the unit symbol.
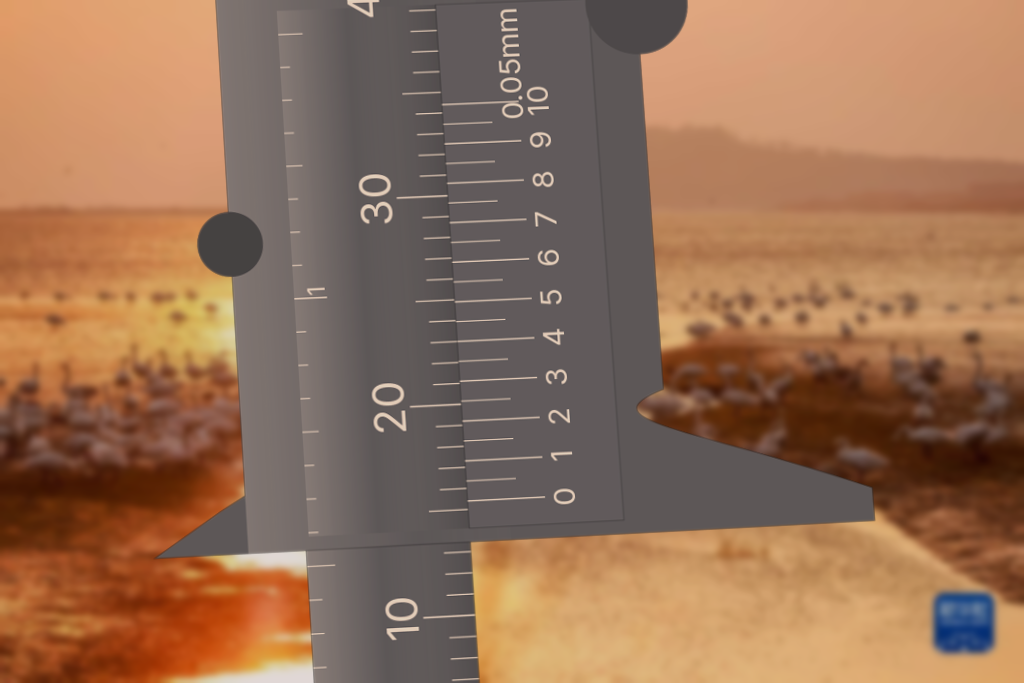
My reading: 15.4 mm
